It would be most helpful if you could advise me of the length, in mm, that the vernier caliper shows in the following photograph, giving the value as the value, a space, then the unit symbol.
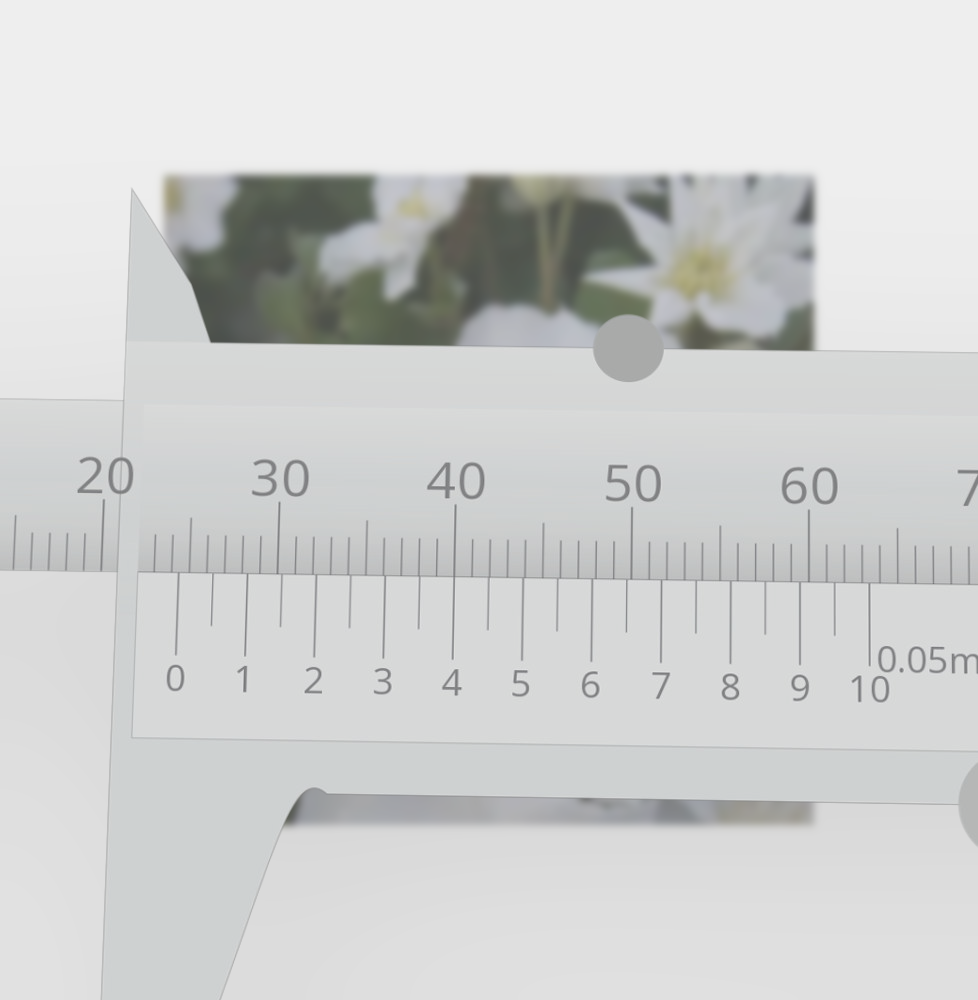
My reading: 24.4 mm
